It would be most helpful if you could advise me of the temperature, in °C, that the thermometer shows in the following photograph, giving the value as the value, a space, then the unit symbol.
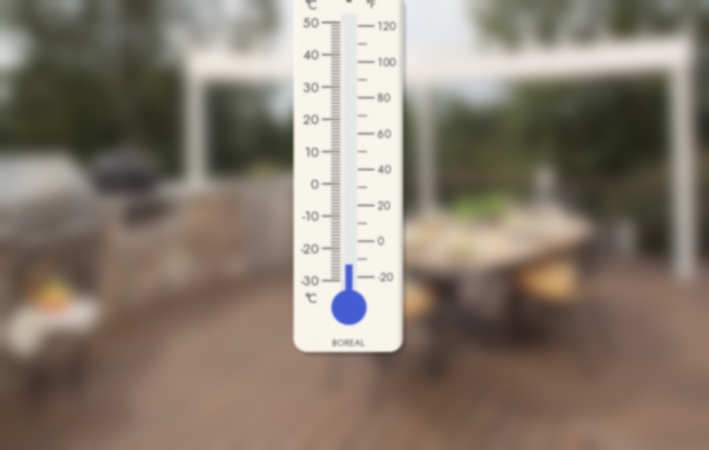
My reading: -25 °C
